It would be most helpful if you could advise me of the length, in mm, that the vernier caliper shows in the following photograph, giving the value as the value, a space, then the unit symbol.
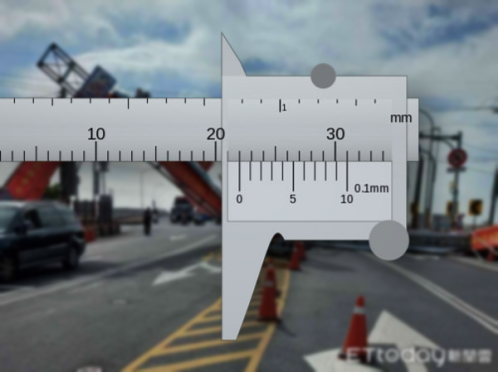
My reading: 22.0 mm
